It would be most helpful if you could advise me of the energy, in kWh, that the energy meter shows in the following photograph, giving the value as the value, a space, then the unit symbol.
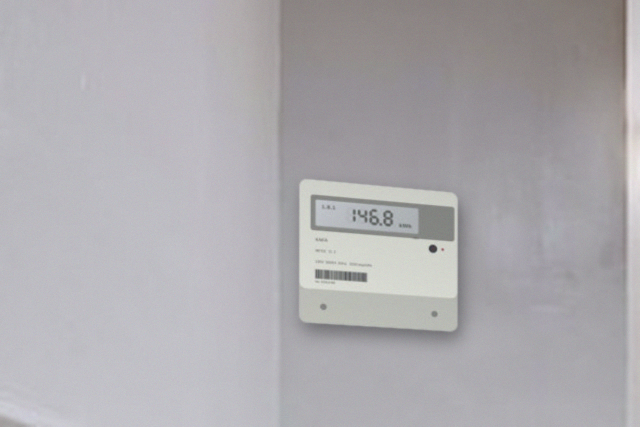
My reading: 146.8 kWh
